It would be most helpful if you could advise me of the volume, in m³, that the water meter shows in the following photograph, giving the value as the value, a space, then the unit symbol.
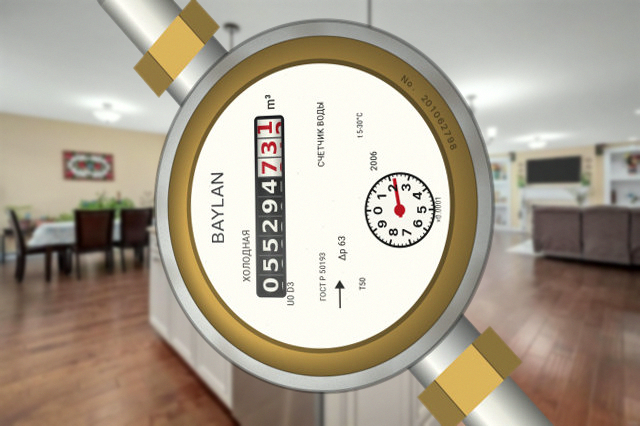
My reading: 55294.7312 m³
